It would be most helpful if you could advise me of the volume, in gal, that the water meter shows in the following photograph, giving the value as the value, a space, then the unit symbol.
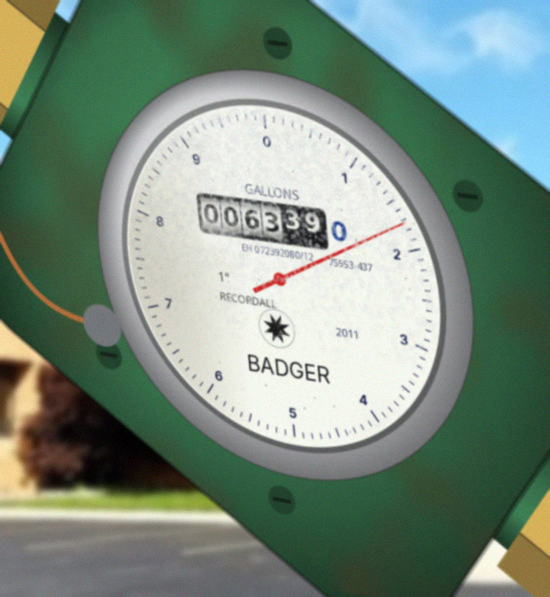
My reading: 63391.7 gal
